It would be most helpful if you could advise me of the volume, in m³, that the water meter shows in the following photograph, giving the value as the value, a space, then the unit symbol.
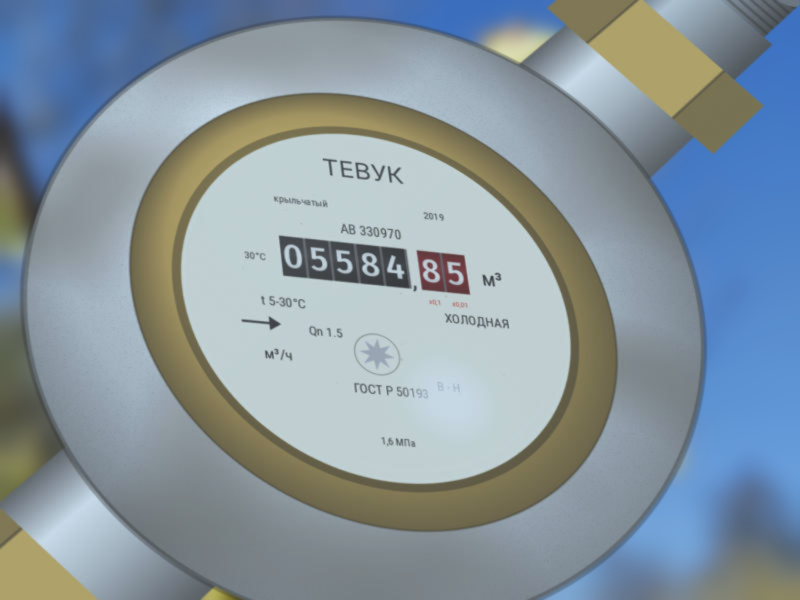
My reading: 5584.85 m³
